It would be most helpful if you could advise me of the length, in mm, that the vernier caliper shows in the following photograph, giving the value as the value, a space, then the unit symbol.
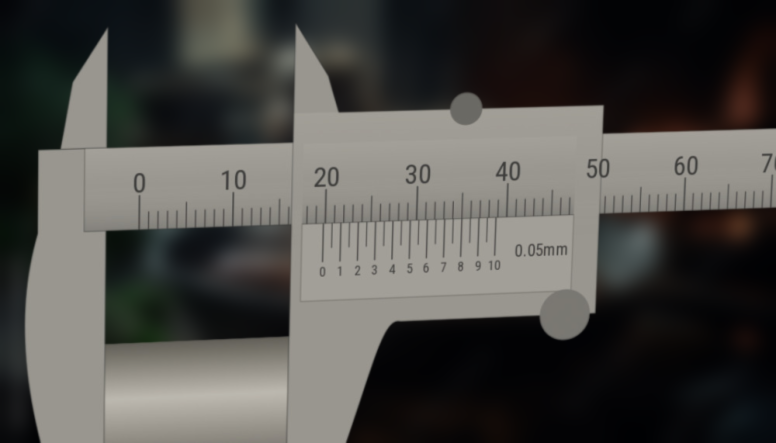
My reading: 19.8 mm
